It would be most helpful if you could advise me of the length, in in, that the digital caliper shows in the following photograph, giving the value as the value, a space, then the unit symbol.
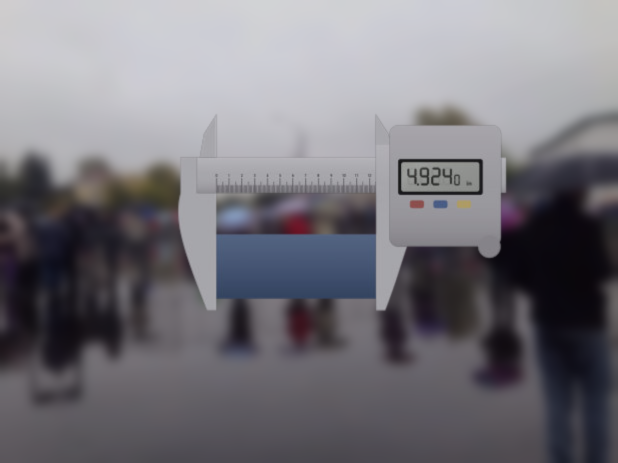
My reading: 4.9240 in
